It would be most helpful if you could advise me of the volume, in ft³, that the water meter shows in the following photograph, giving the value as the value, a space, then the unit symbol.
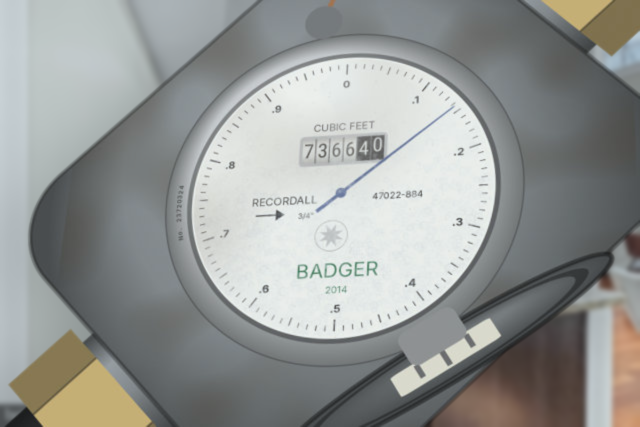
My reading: 736640.14 ft³
